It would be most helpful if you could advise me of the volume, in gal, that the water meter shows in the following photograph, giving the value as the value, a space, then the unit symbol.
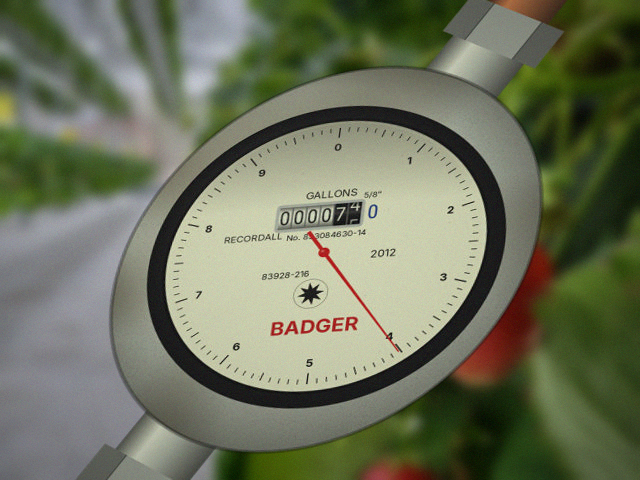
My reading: 744.0 gal
